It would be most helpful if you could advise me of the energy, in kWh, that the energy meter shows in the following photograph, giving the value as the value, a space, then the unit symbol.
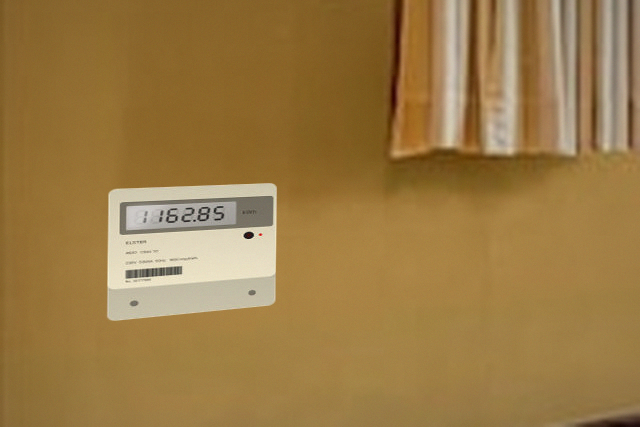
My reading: 1162.85 kWh
